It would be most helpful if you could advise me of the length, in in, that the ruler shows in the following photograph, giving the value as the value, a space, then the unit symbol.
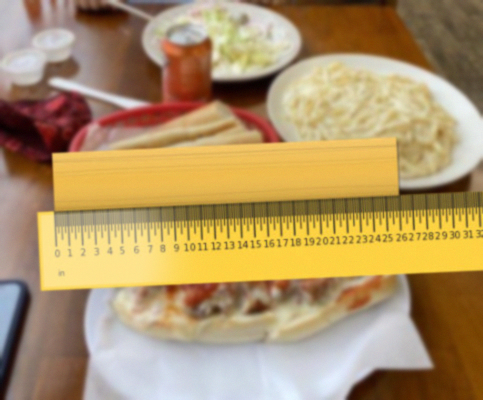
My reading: 26 in
